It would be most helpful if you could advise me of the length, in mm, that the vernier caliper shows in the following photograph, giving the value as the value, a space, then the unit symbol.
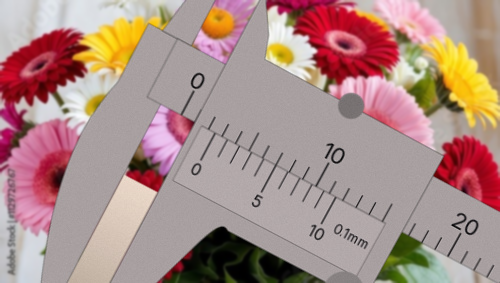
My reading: 2.5 mm
